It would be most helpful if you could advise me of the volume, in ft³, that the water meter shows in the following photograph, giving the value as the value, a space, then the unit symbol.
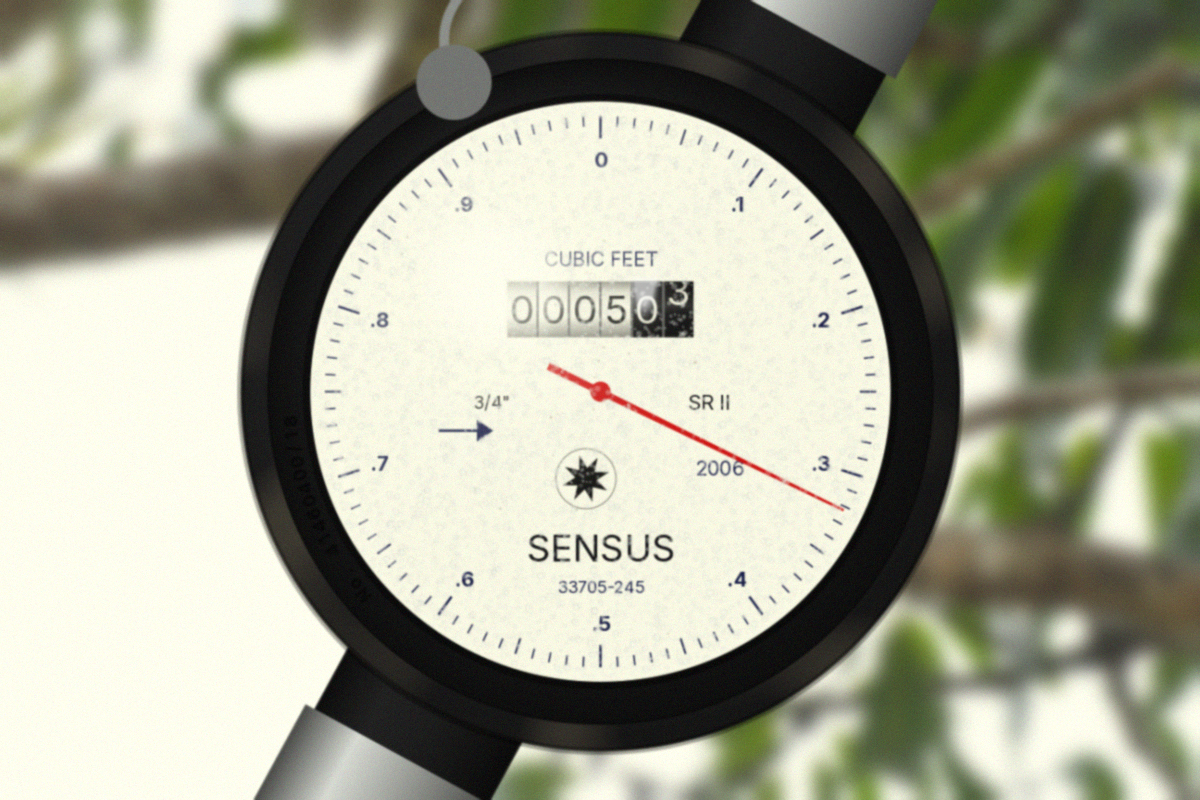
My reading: 503.32 ft³
